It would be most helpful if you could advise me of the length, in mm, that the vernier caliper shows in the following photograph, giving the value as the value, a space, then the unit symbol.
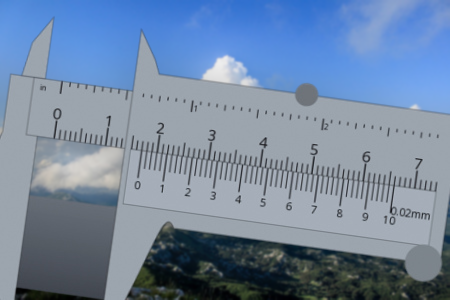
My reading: 17.0 mm
